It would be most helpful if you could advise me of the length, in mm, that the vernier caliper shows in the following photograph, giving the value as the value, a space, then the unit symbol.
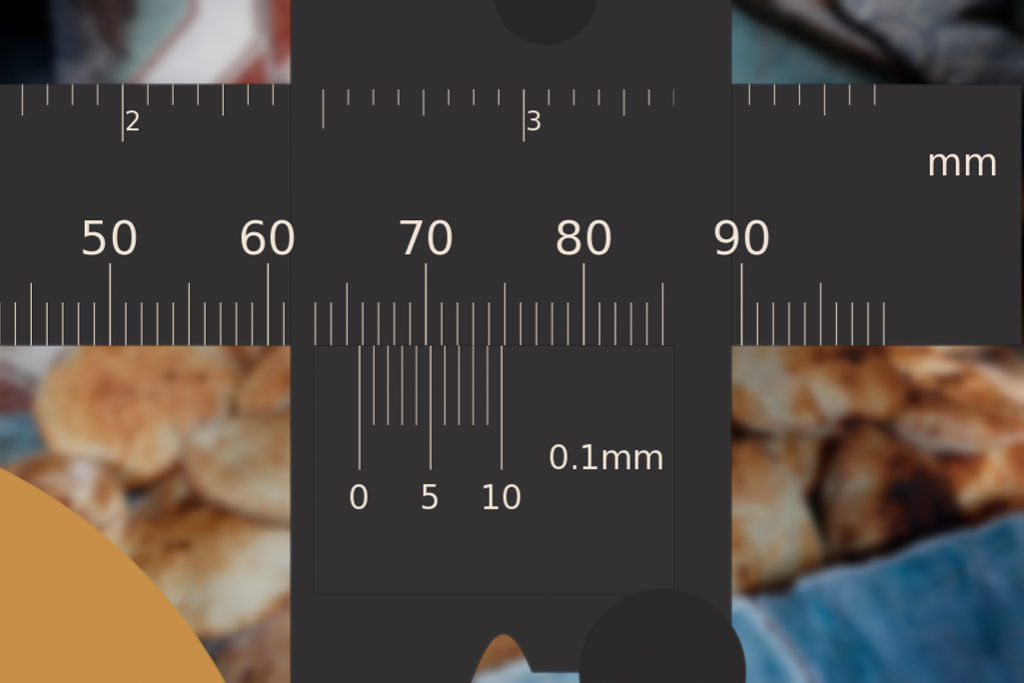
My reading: 65.8 mm
